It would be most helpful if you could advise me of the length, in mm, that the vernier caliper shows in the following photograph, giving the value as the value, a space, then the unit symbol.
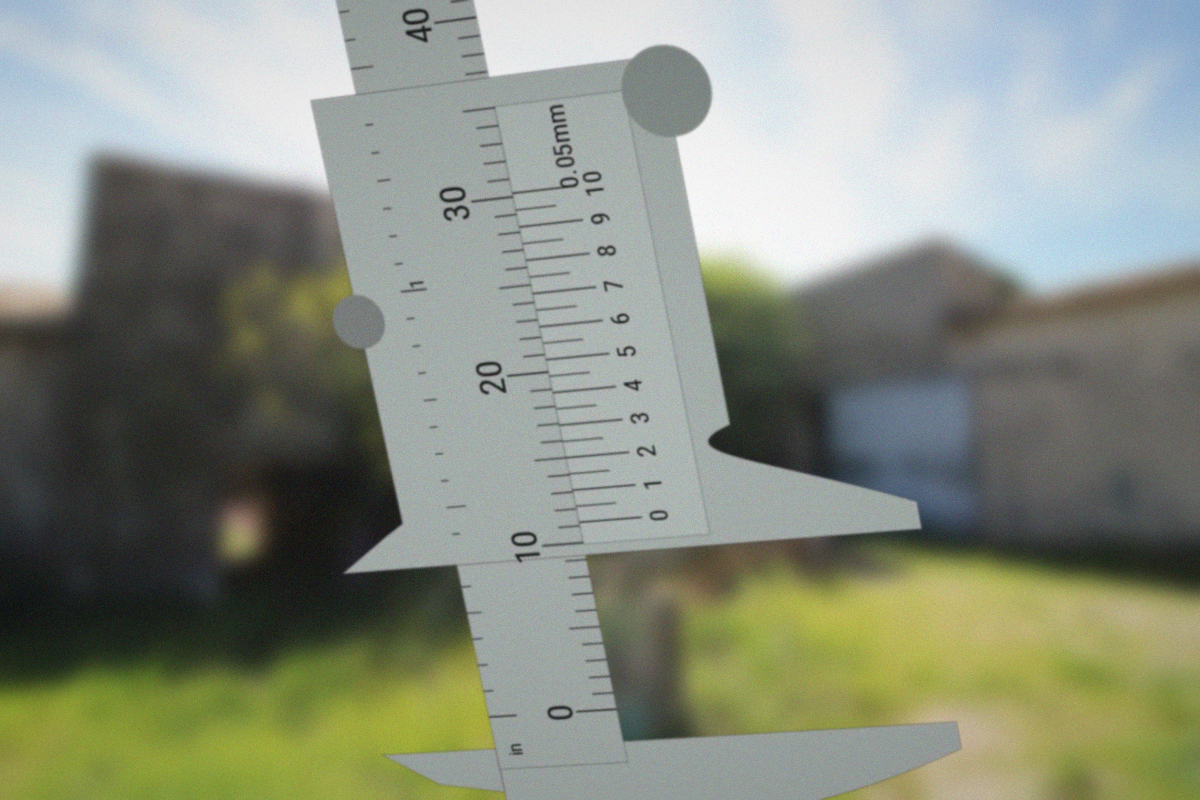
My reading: 11.2 mm
